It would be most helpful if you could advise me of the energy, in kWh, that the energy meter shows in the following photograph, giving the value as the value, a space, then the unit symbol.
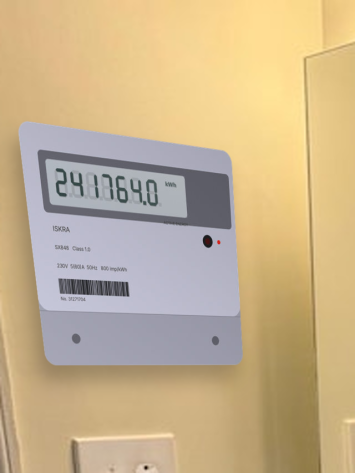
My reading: 241764.0 kWh
